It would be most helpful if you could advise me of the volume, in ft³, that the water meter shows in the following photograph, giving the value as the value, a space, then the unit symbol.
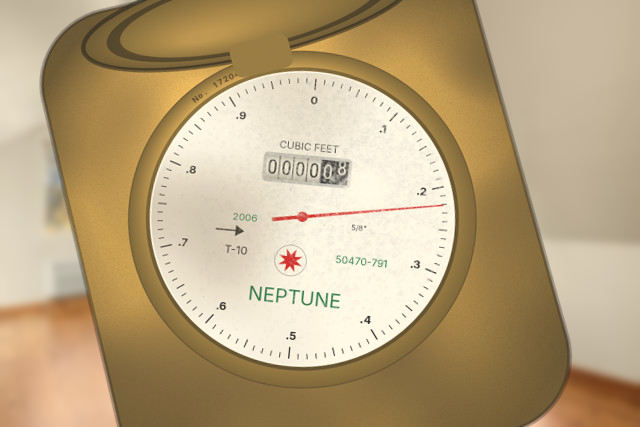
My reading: 8.22 ft³
